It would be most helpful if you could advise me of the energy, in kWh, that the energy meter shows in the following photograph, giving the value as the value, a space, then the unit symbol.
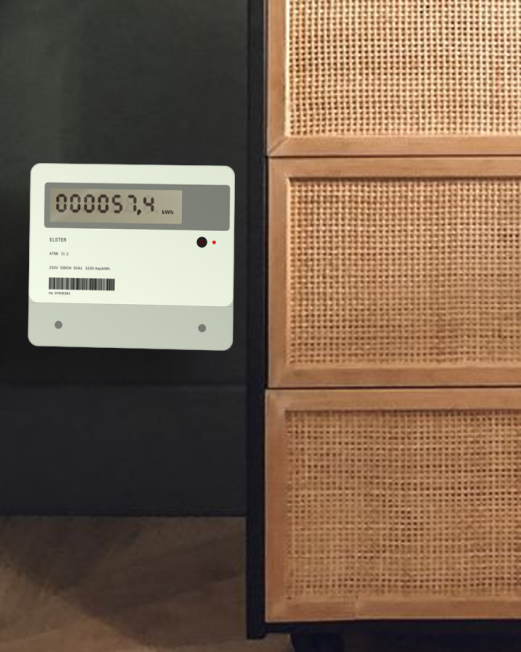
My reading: 57.4 kWh
